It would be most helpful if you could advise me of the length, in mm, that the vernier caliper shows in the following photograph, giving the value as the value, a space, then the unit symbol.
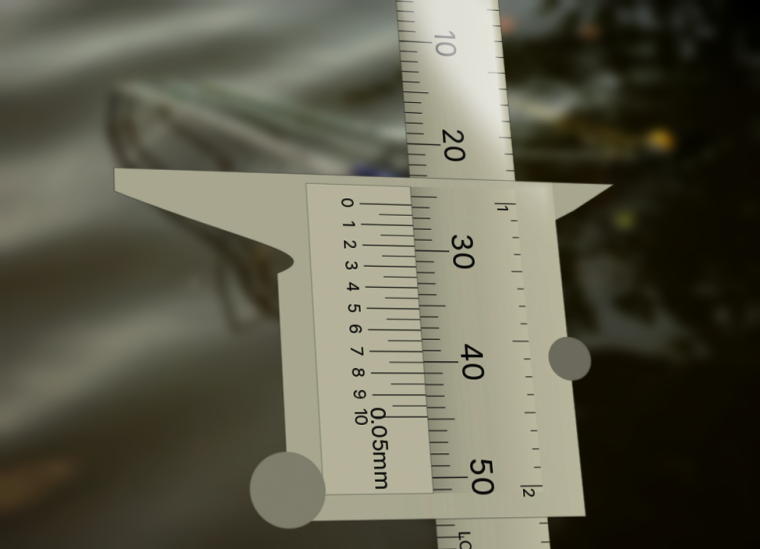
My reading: 25.8 mm
